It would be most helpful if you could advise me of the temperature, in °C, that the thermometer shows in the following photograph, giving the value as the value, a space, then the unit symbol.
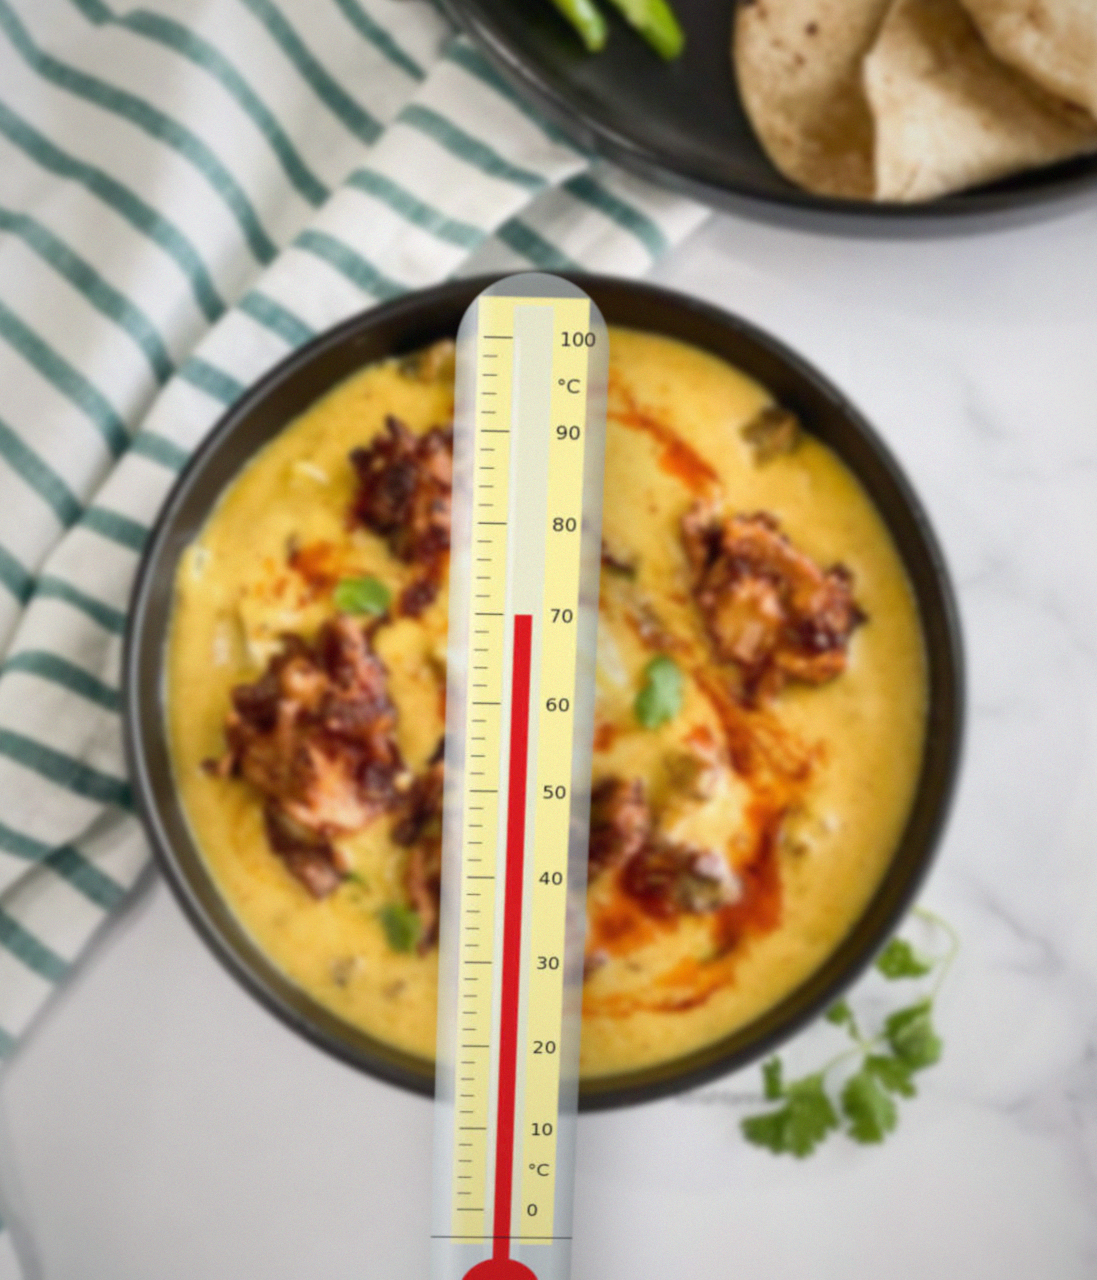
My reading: 70 °C
